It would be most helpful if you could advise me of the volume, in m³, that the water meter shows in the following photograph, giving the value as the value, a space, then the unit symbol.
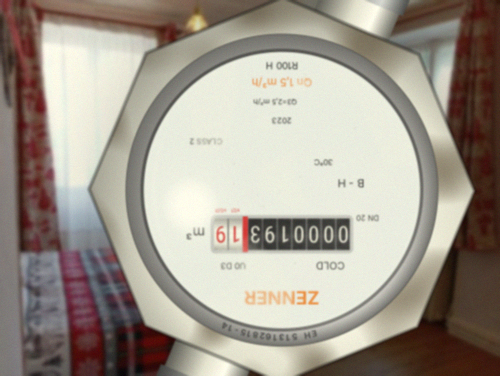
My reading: 193.19 m³
